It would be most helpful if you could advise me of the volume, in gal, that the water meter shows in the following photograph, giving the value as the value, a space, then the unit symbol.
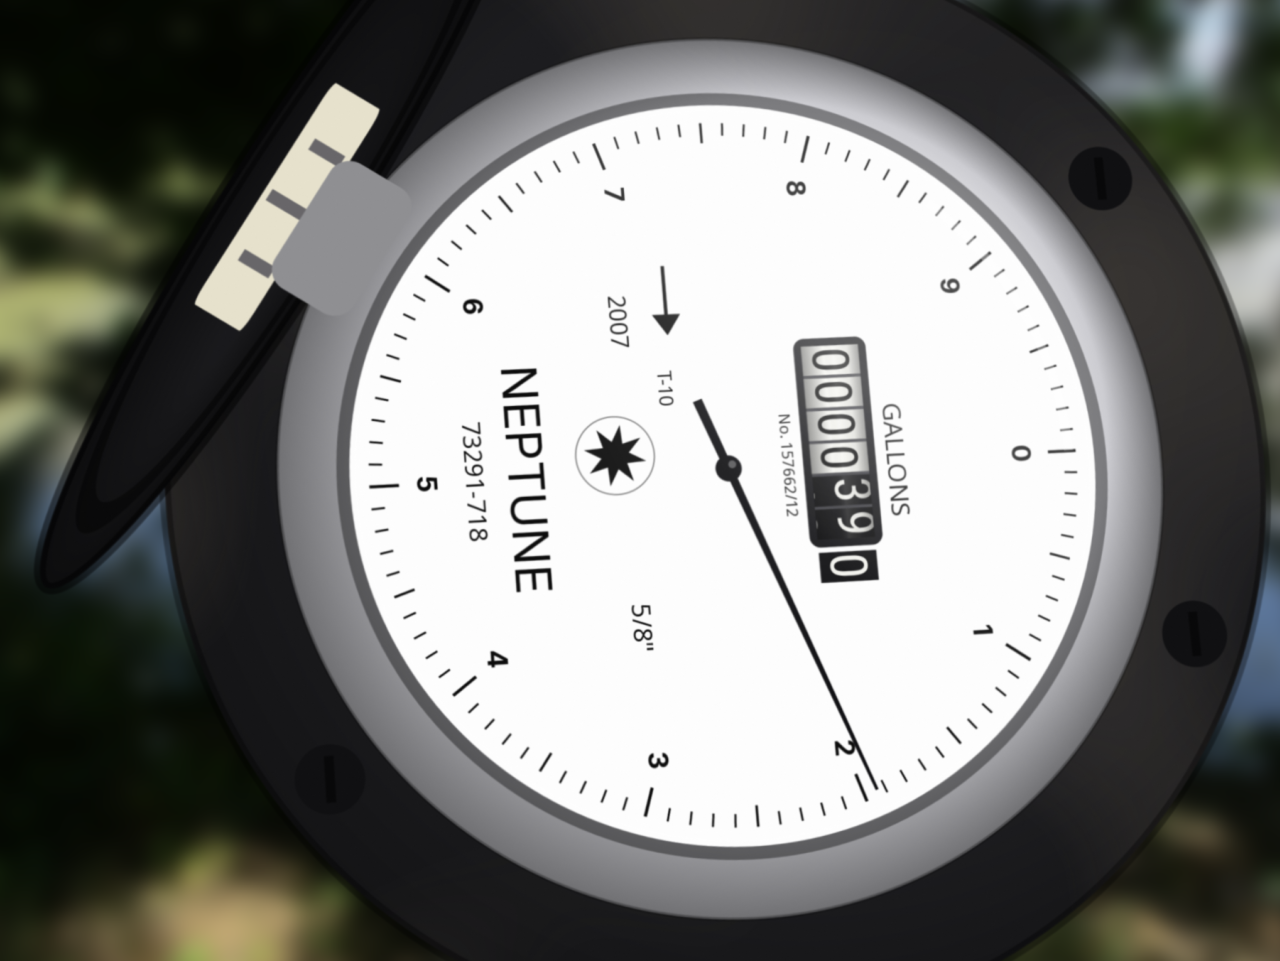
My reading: 391.9 gal
